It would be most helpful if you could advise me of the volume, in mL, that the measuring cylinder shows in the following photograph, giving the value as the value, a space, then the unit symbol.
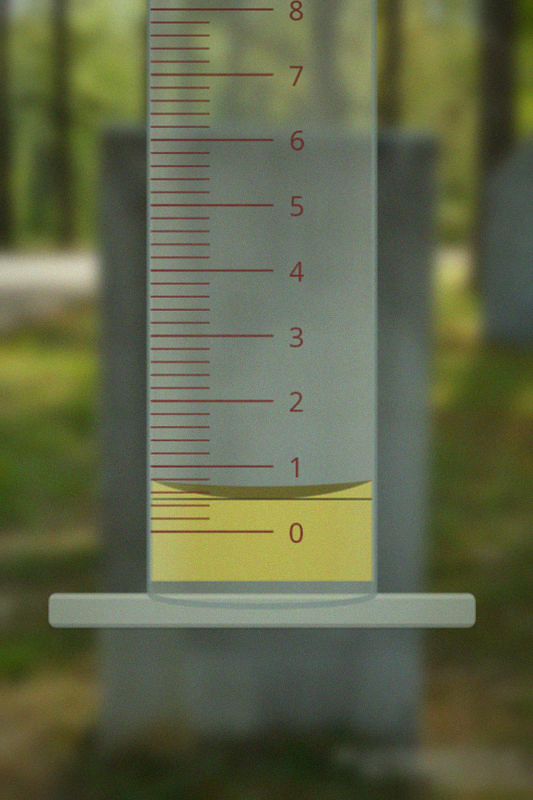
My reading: 0.5 mL
